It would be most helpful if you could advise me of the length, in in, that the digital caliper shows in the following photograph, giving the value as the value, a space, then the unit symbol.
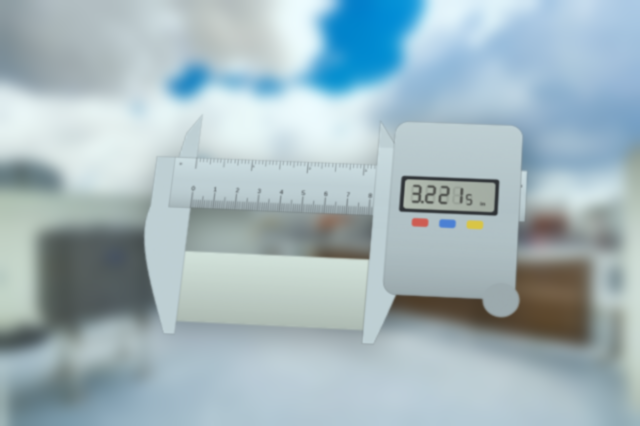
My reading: 3.2215 in
